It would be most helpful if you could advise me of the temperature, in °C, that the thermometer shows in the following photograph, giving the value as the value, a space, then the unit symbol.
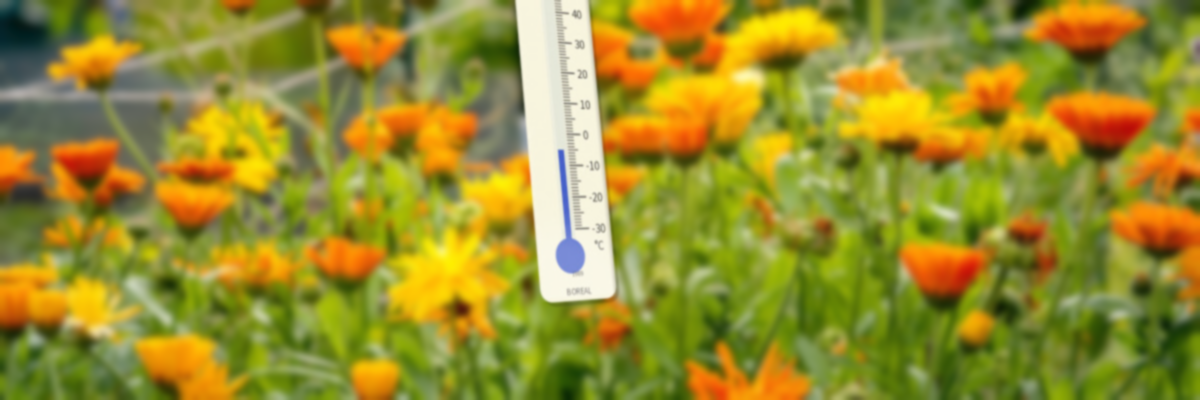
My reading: -5 °C
